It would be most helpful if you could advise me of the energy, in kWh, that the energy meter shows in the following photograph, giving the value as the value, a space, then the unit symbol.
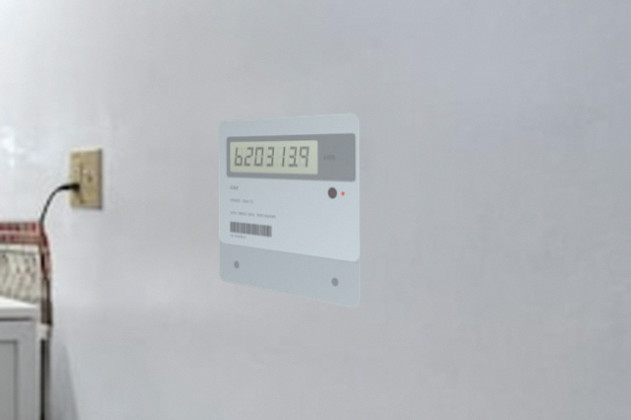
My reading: 620313.9 kWh
